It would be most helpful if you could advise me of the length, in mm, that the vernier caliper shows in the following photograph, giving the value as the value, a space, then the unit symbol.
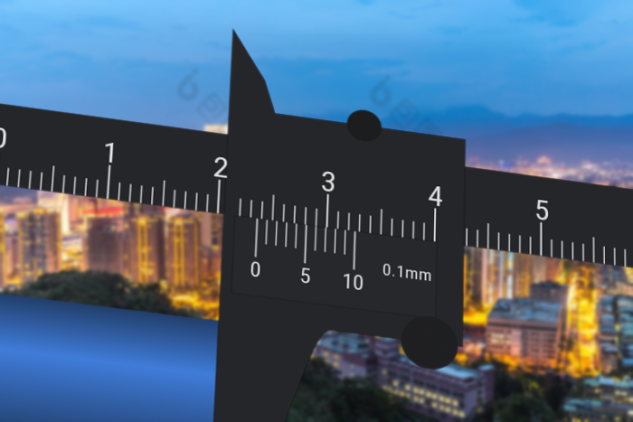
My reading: 23.6 mm
